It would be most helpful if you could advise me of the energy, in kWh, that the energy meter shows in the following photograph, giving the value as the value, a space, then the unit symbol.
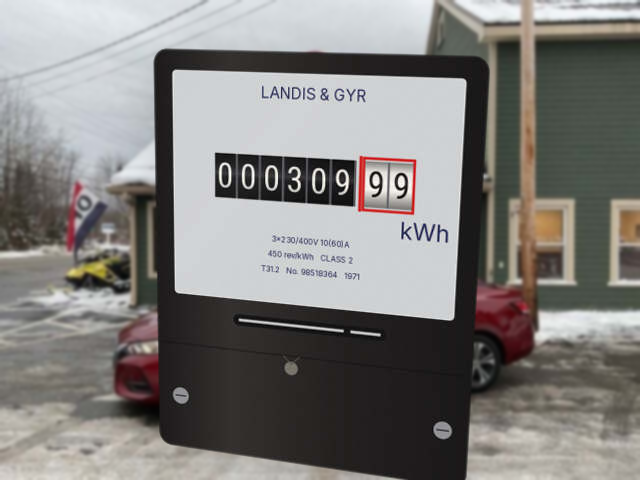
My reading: 309.99 kWh
